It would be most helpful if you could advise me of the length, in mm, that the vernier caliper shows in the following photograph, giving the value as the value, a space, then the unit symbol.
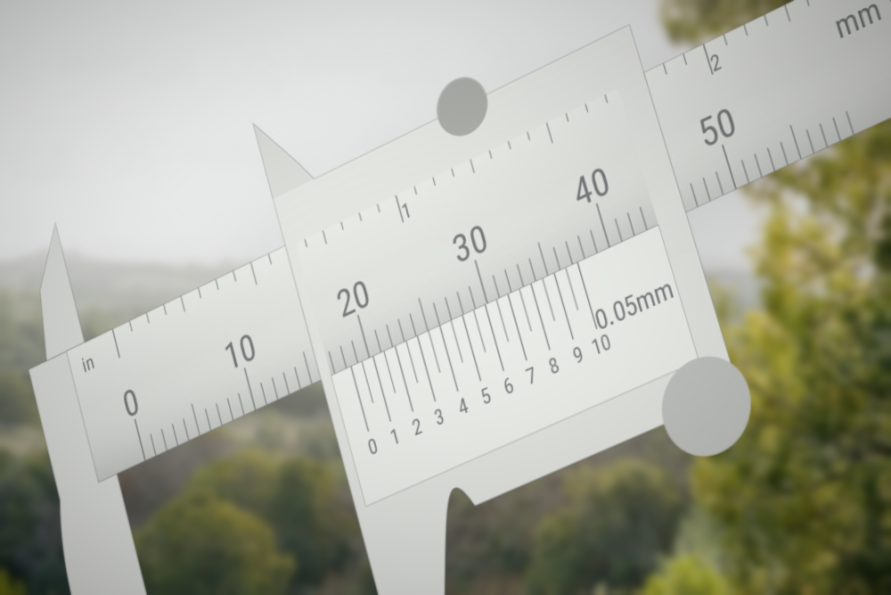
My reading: 18.4 mm
